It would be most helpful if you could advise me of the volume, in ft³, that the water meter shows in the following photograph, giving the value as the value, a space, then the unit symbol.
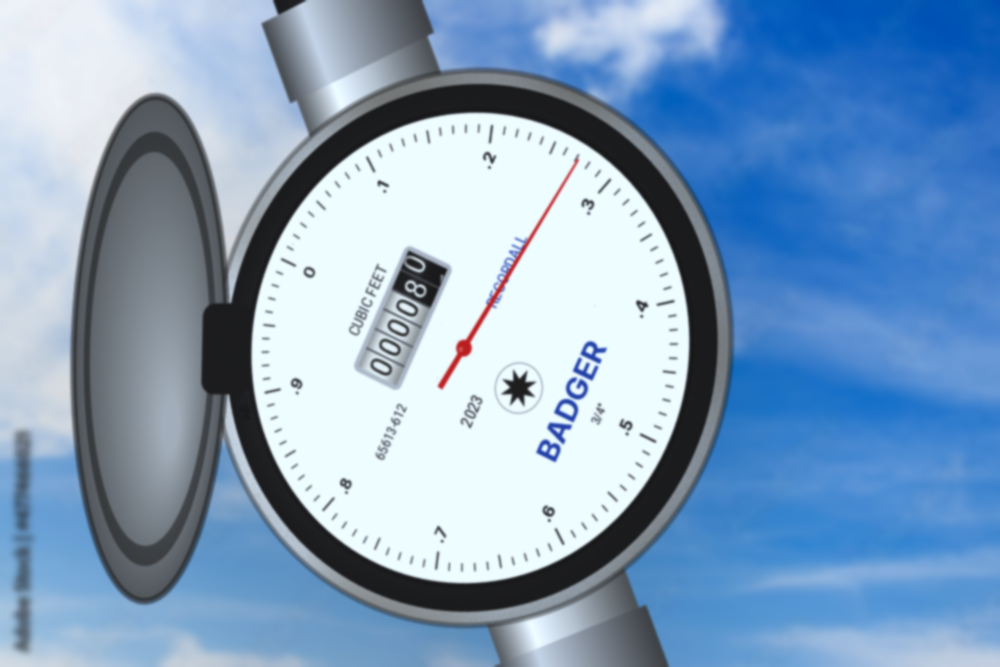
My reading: 80.27 ft³
